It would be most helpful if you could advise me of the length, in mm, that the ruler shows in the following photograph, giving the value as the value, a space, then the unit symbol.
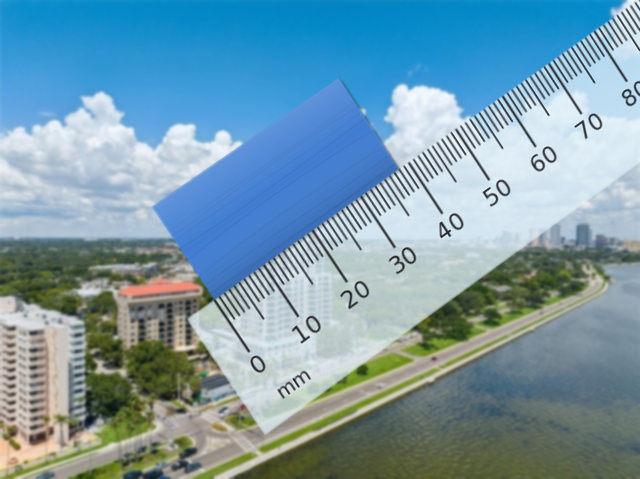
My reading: 38 mm
